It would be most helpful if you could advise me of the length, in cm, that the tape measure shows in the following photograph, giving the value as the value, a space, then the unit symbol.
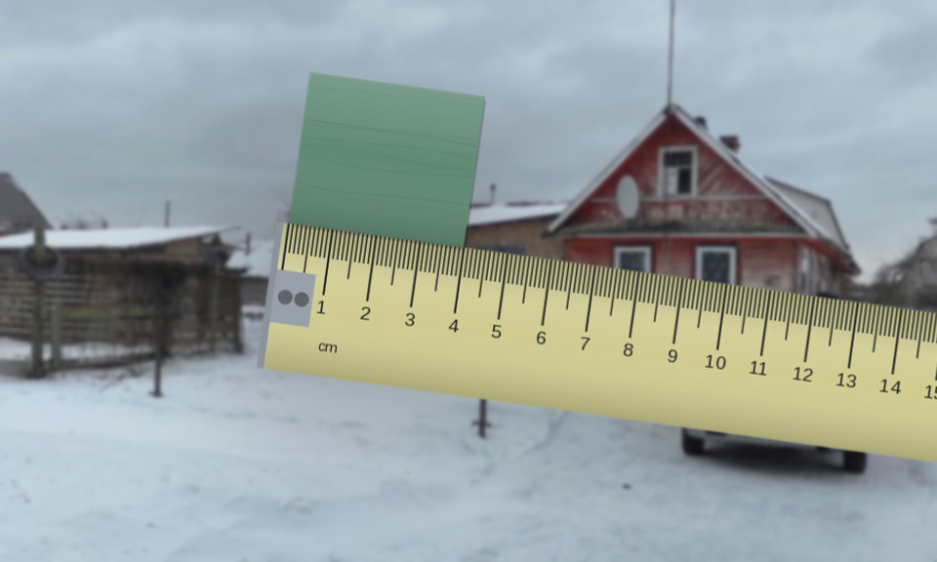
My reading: 4 cm
